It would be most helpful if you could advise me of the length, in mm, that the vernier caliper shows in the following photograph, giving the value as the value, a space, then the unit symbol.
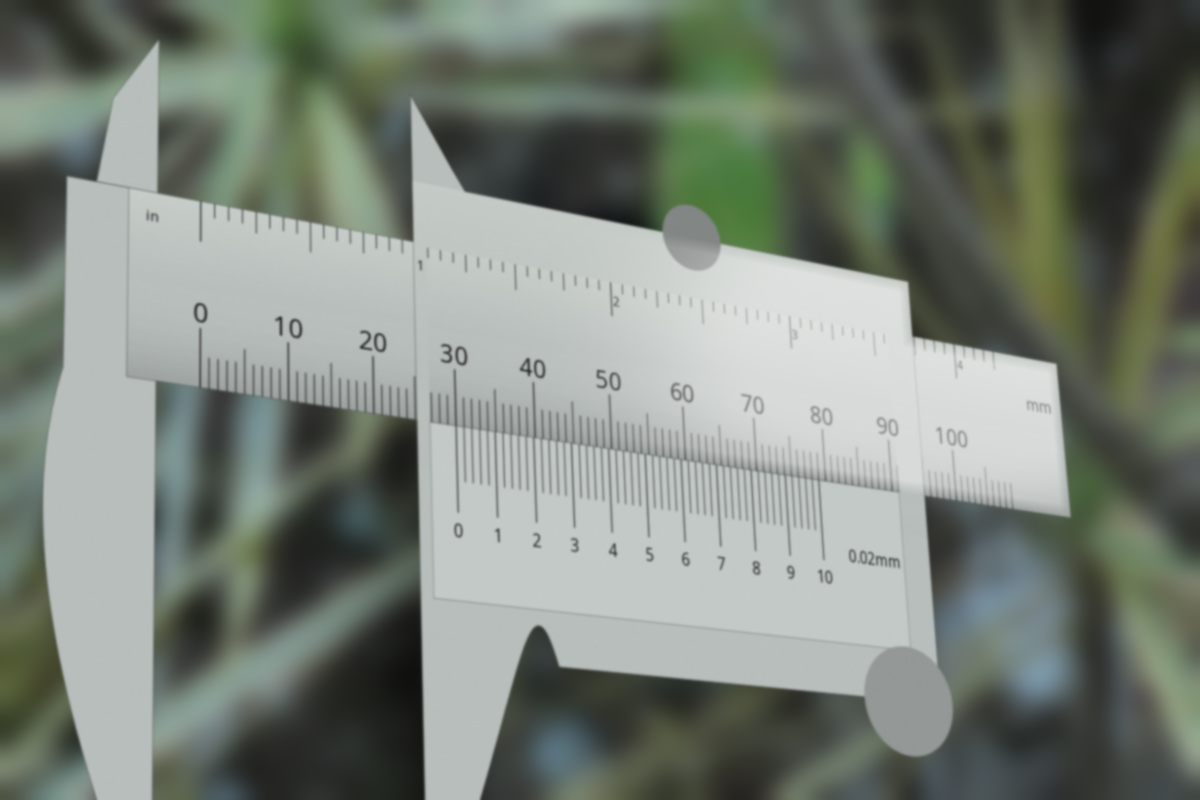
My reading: 30.0 mm
